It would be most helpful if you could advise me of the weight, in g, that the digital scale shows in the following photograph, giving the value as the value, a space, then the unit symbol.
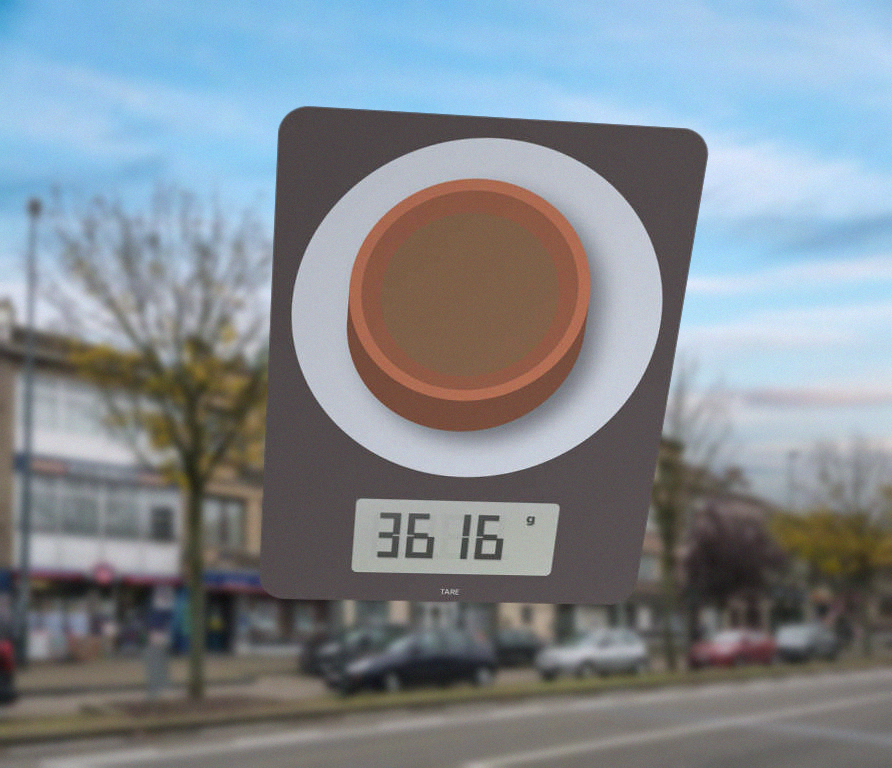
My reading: 3616 g
